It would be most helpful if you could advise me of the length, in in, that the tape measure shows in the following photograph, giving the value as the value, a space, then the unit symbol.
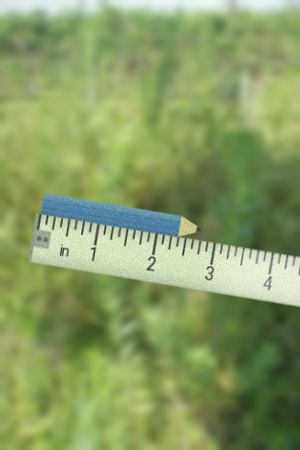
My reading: 2.75 in
